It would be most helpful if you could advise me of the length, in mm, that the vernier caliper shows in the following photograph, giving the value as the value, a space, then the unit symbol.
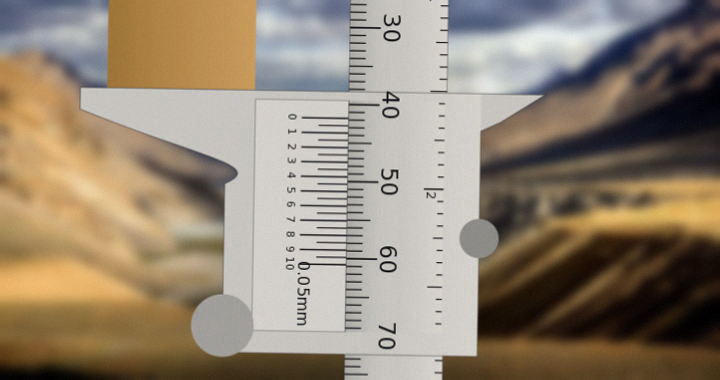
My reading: 41.8 mm
